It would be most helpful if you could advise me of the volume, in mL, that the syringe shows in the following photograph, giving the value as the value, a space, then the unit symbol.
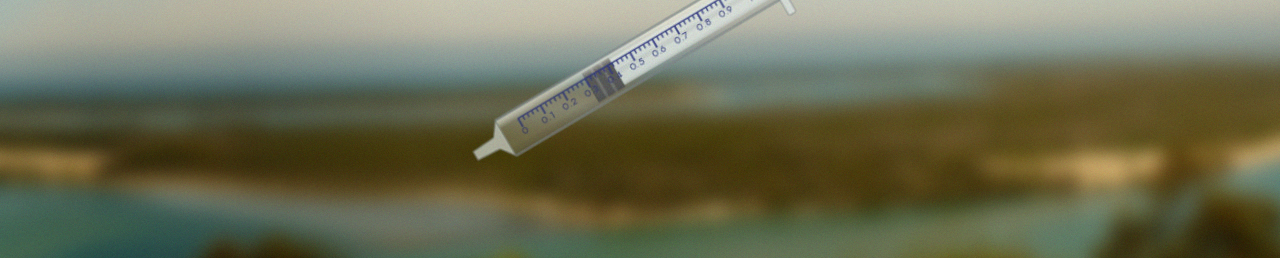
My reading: 0.3 mL
